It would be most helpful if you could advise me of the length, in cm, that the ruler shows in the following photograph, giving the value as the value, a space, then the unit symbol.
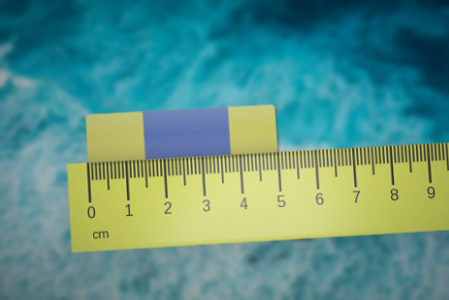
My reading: 5 cm
